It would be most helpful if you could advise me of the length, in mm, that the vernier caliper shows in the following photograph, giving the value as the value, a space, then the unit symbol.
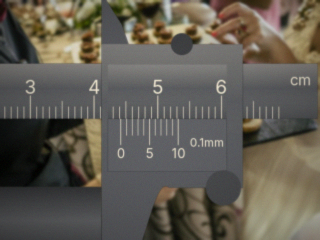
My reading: 44.2 mm
